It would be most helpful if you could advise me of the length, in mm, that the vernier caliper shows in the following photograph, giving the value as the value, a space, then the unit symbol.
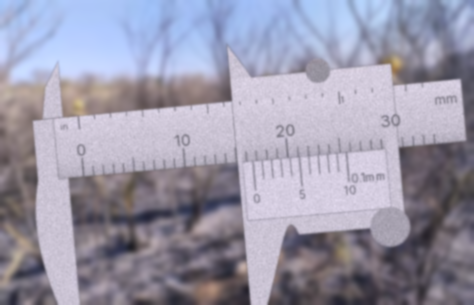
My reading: 16.6 mm
